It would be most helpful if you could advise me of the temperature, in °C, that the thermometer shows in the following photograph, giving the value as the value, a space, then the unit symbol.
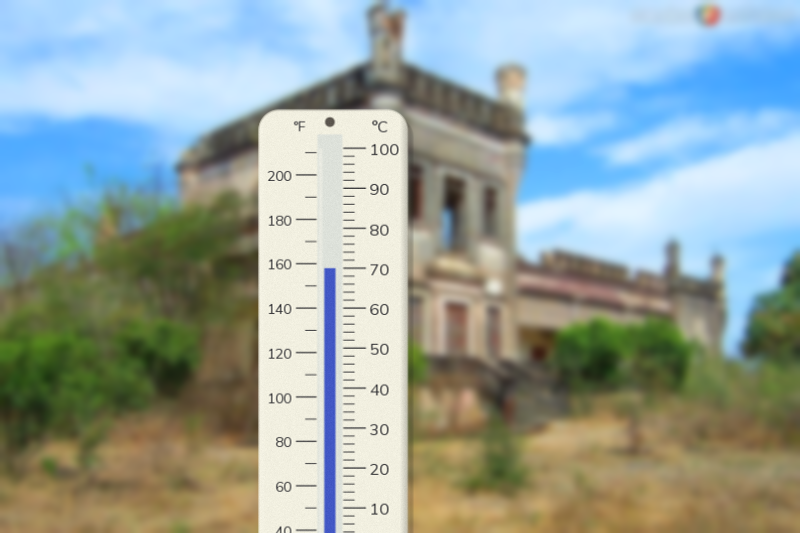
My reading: 70 °C
